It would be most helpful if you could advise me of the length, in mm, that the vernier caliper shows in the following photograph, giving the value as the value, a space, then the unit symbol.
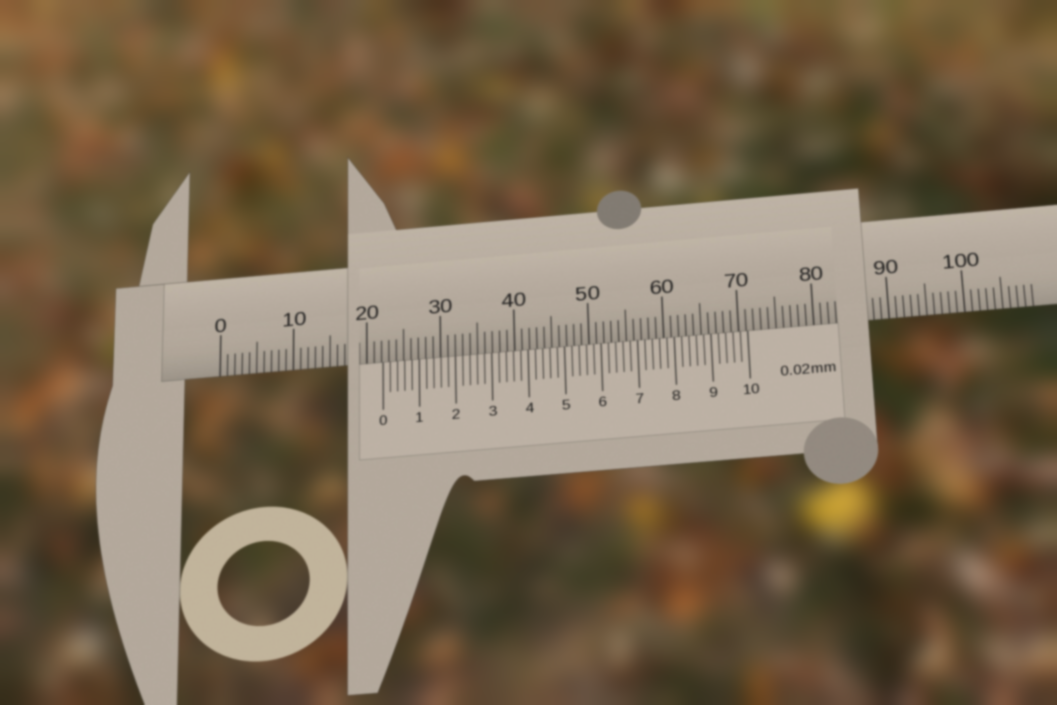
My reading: 22.2 mm
